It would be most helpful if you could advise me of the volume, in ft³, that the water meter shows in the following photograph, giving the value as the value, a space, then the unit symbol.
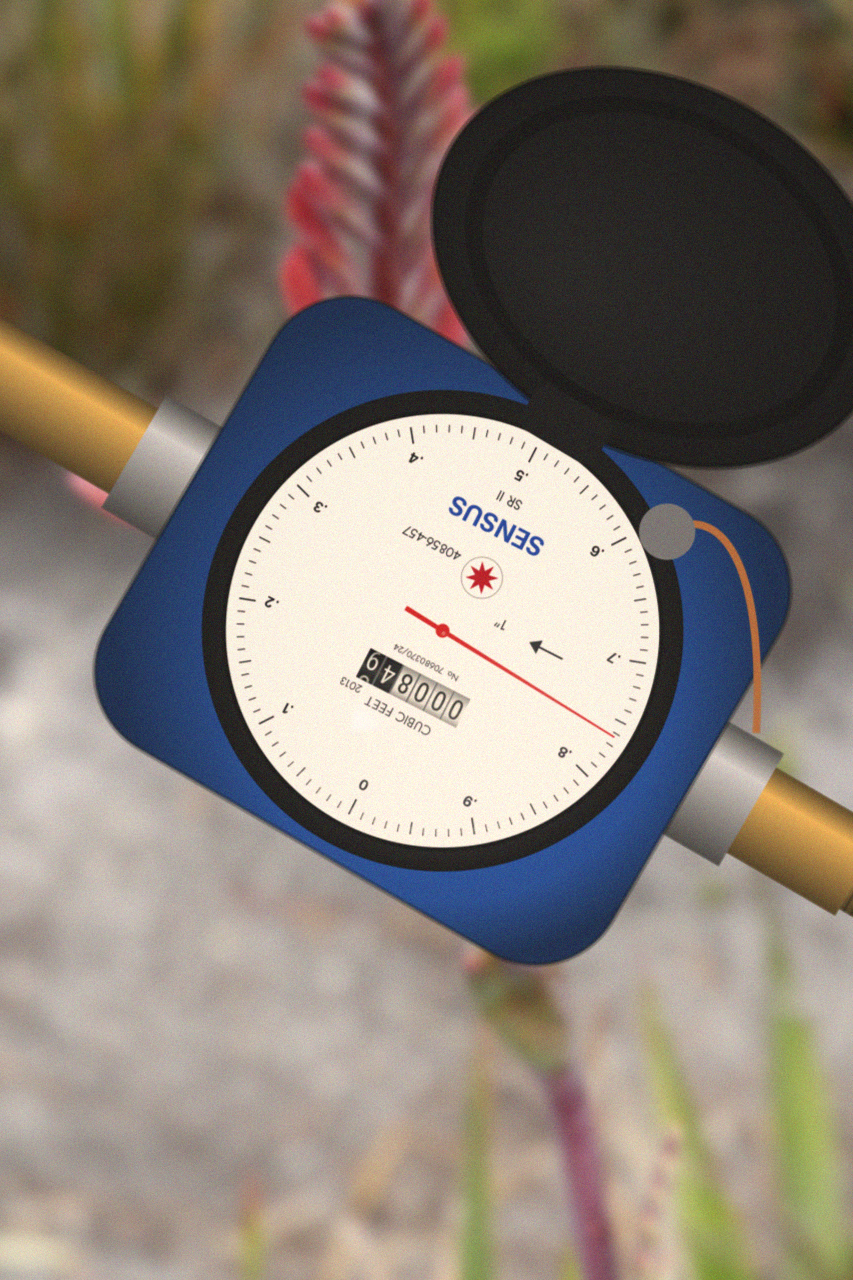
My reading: 848.76 ft³
